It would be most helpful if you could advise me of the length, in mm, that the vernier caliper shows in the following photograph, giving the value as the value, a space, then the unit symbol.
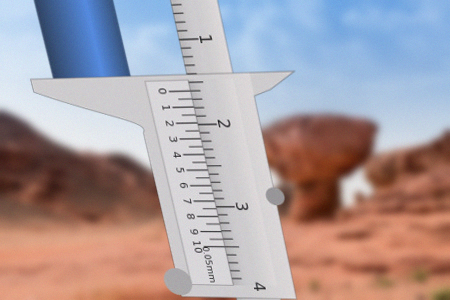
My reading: 16.0 mm
